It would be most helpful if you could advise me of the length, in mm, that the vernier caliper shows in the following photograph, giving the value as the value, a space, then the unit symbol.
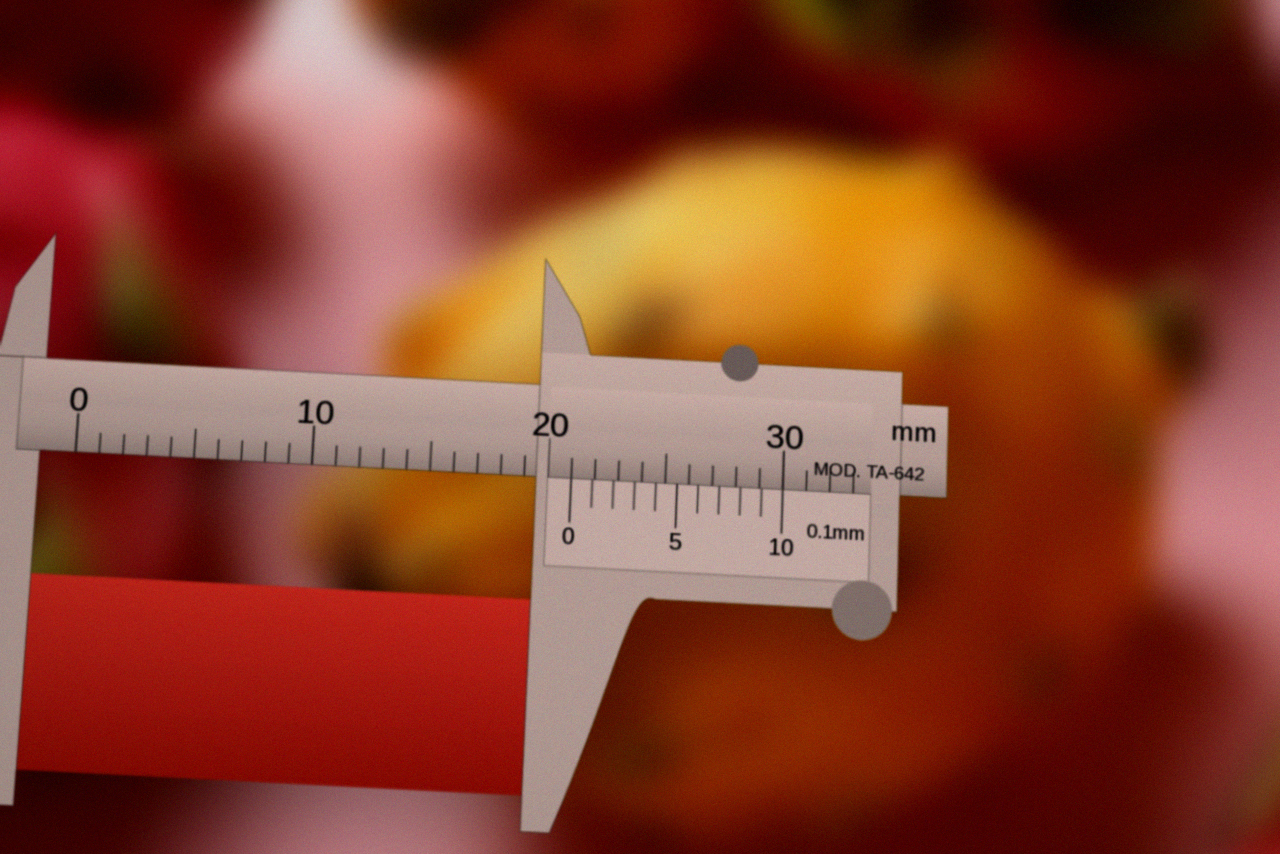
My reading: 21.0 mm
